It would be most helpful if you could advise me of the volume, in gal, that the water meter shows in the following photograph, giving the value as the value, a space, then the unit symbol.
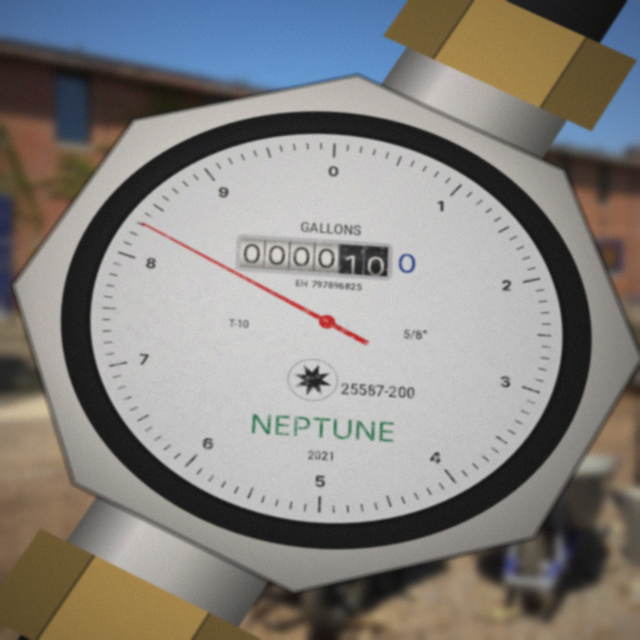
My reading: 98.3 gal
